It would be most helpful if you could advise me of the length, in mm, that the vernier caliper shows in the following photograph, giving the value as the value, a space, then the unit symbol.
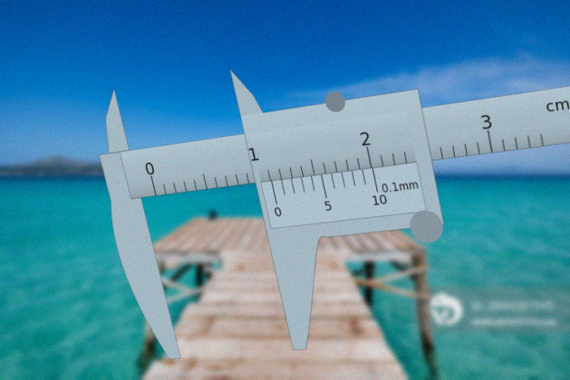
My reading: 11.1 mm
